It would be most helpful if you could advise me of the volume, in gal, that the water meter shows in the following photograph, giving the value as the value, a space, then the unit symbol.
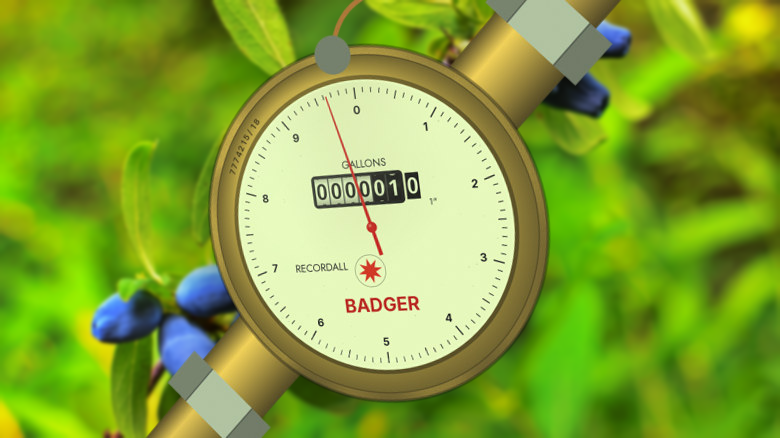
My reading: 9.6 gal
